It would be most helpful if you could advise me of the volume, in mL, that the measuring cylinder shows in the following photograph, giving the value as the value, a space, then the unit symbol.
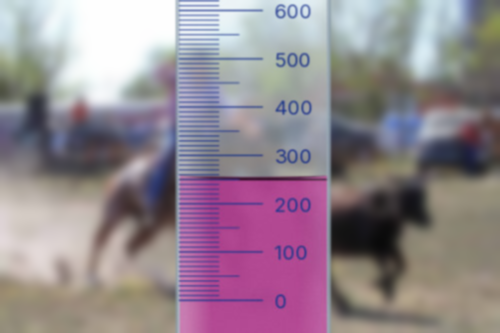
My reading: 250 mL
